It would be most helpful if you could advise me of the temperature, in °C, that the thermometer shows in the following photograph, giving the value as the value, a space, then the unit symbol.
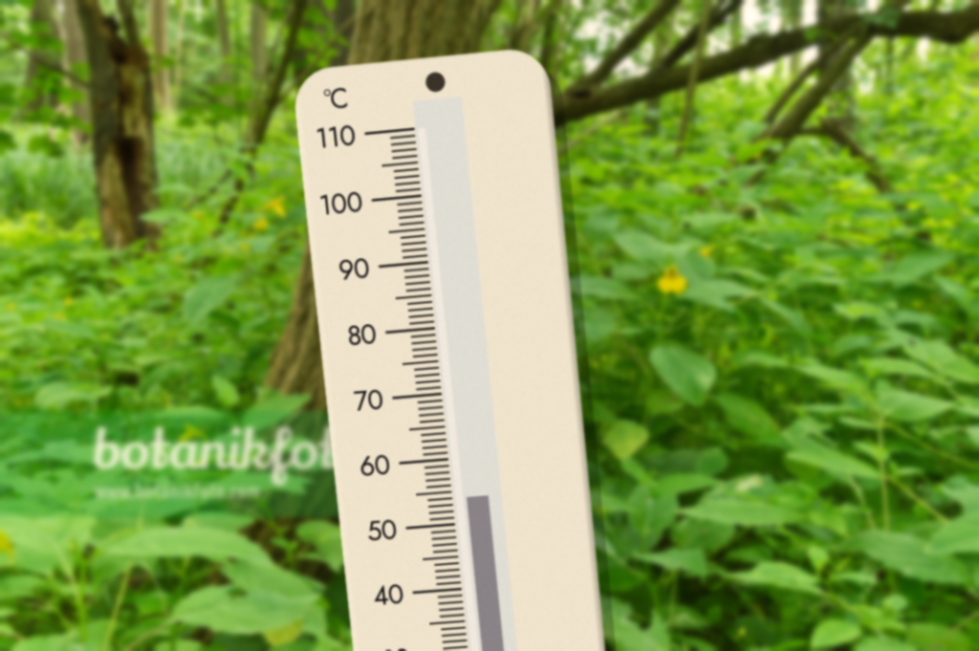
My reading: 54 °C
